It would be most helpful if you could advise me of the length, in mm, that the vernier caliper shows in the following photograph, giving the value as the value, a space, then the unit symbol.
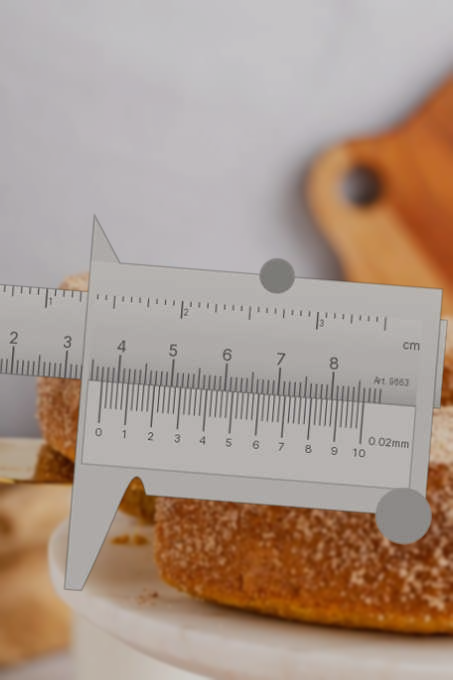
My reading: 37.0 mm
